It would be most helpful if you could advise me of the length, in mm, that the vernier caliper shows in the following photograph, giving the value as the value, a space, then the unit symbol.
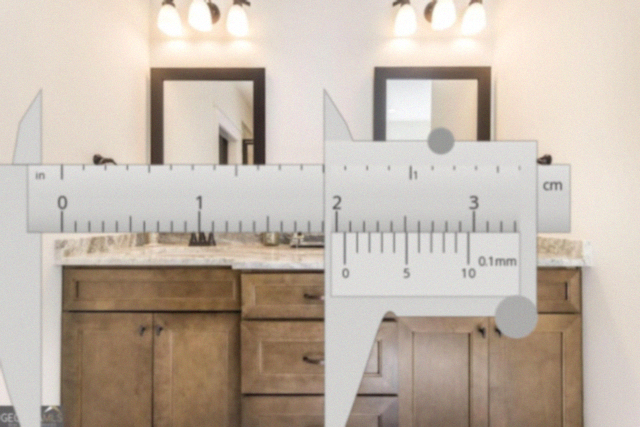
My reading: 20.6 mm
